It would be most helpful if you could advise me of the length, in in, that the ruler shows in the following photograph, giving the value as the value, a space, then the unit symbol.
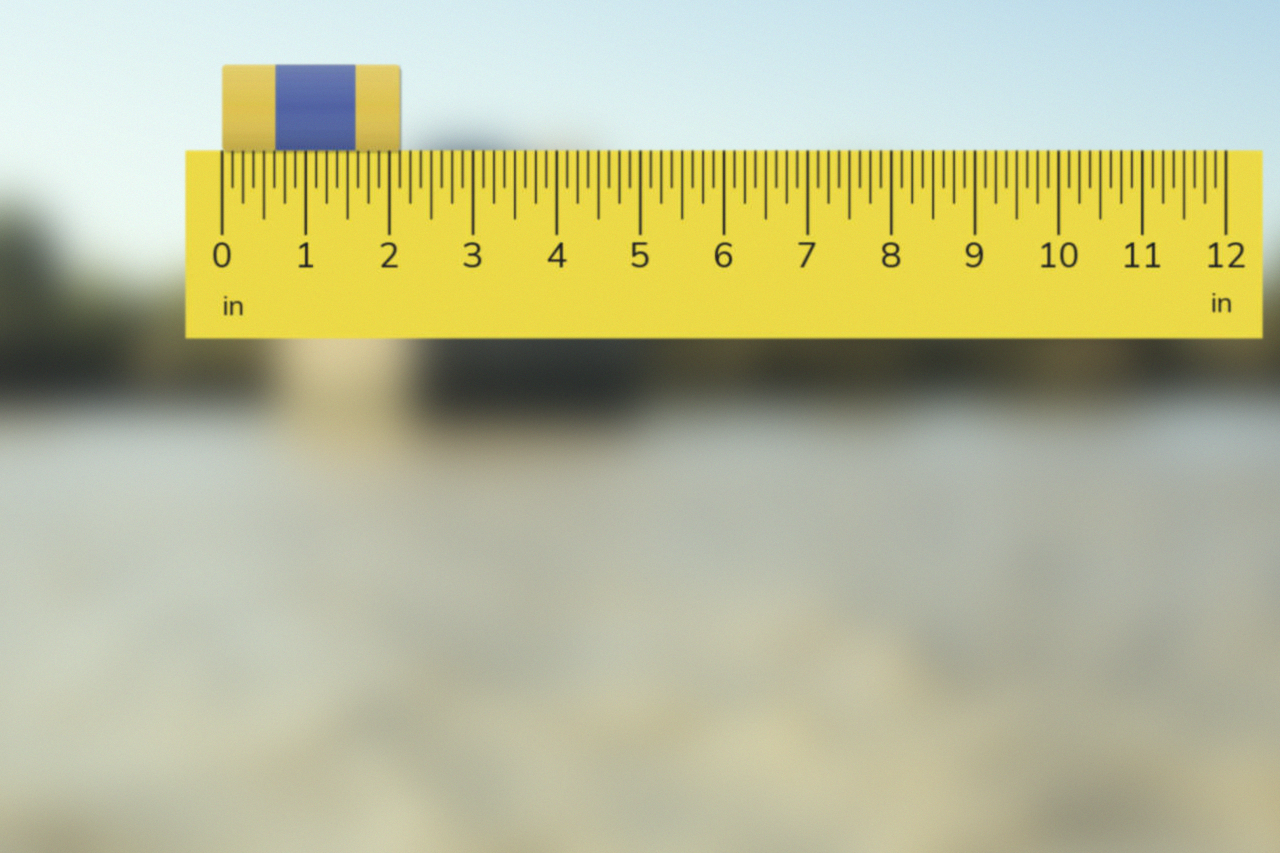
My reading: 2.125 in
